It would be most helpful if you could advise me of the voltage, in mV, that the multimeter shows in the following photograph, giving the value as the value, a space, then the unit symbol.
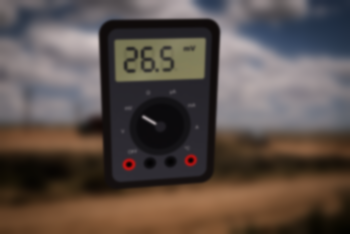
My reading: 26.5 mV
